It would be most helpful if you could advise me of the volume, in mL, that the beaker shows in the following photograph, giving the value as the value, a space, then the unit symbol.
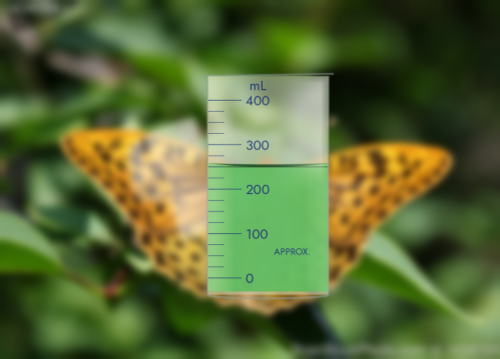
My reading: 250 mL
